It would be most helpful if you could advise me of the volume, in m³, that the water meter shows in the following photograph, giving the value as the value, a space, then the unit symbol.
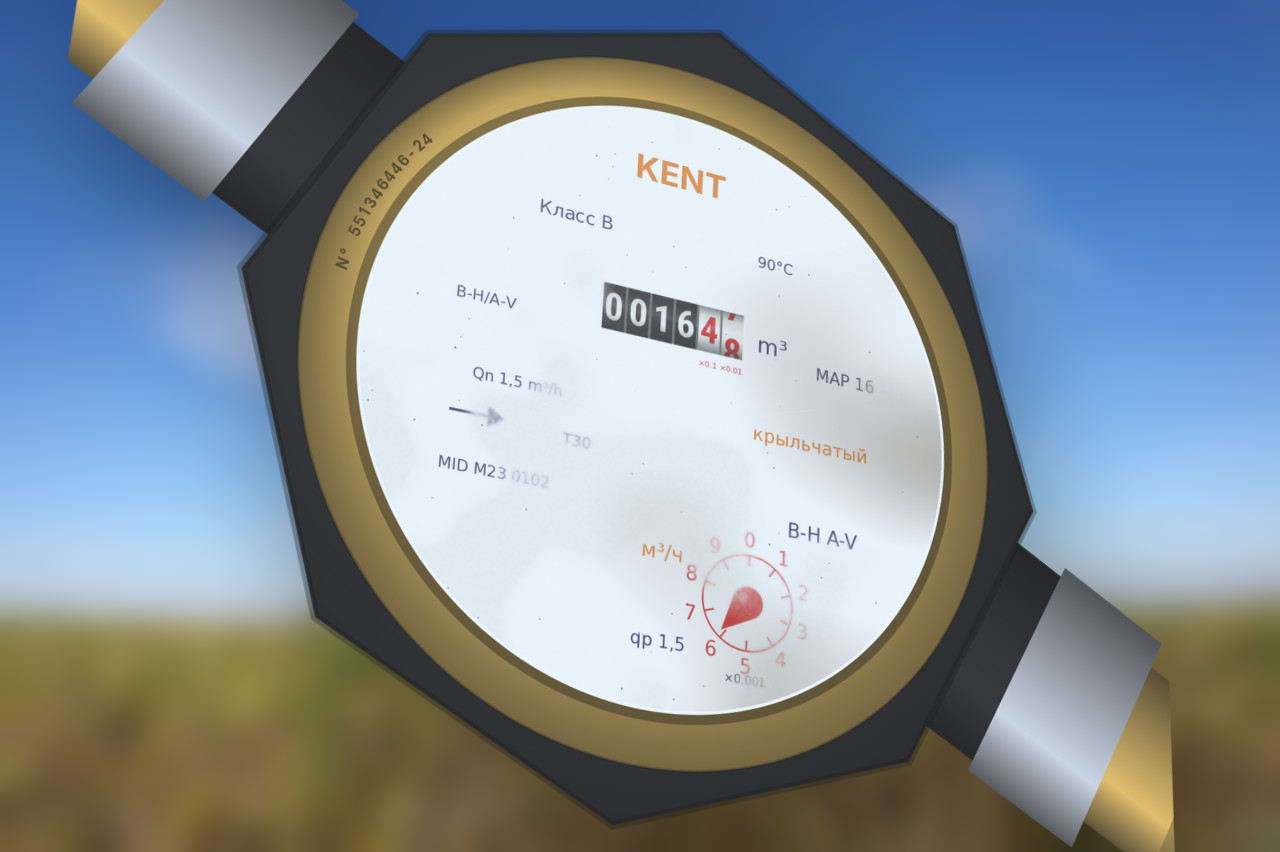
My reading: 16.476 m³
